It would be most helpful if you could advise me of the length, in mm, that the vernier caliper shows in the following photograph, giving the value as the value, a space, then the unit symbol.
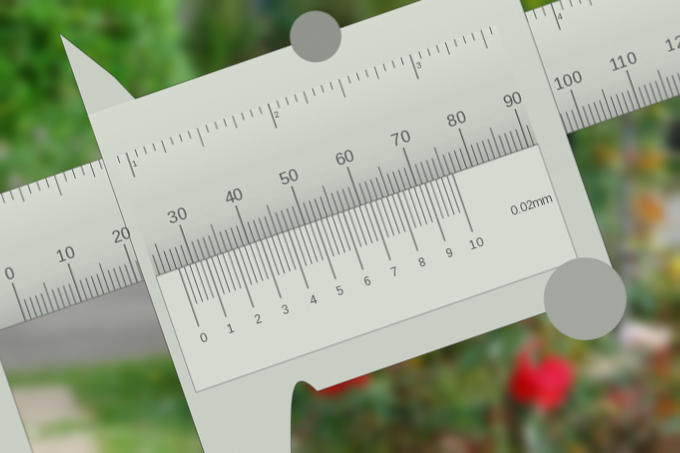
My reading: 27.4 mm
